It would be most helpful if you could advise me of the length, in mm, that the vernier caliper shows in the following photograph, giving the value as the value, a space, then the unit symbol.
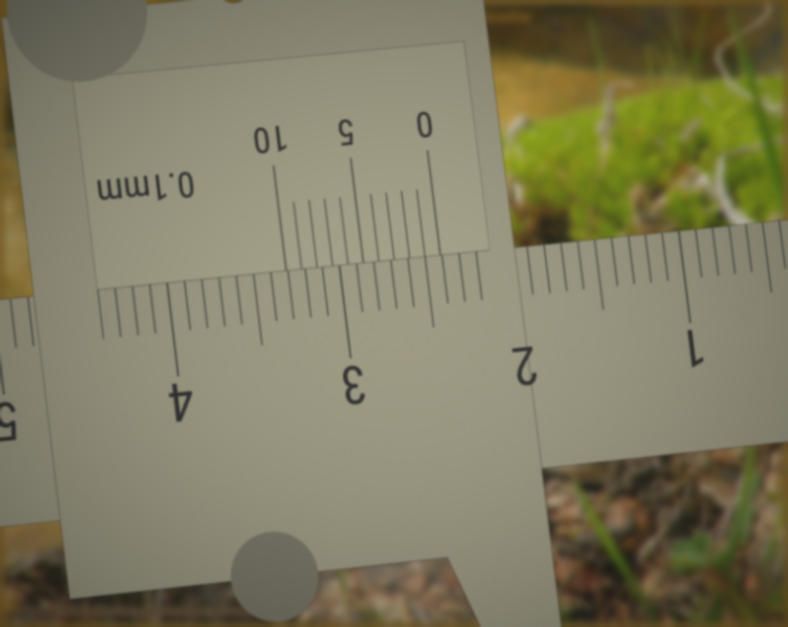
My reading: 24.1 mm
